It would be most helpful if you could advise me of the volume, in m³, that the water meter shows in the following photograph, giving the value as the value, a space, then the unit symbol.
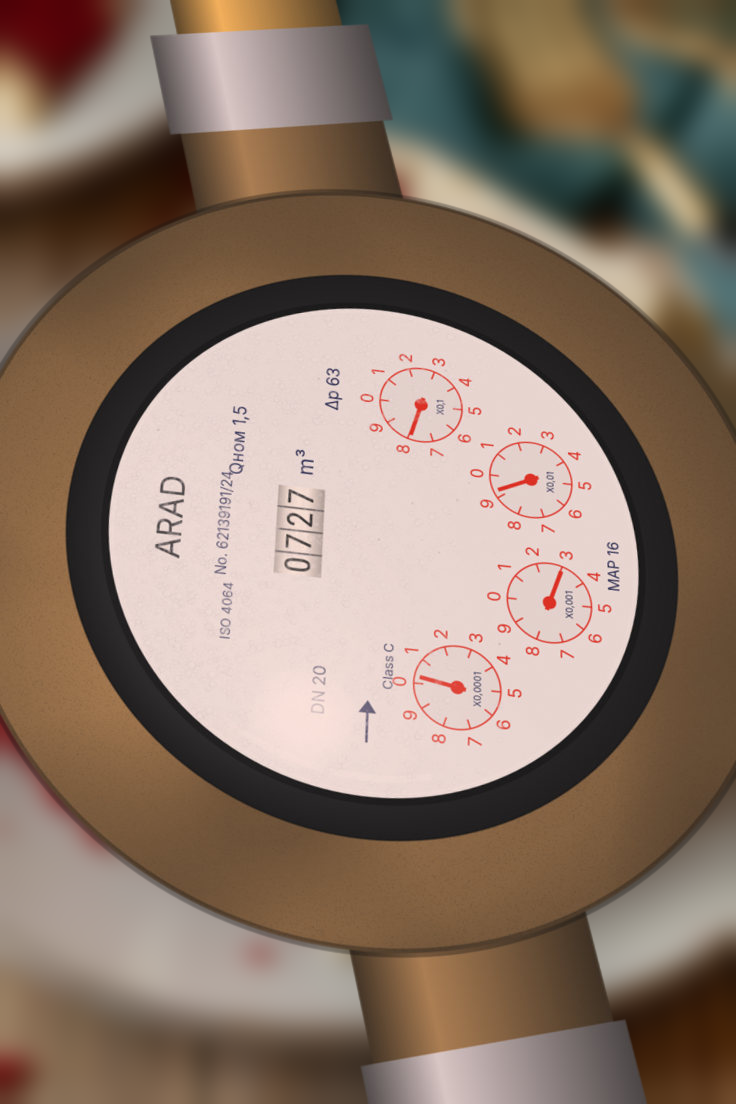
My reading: 727.7930 m³
